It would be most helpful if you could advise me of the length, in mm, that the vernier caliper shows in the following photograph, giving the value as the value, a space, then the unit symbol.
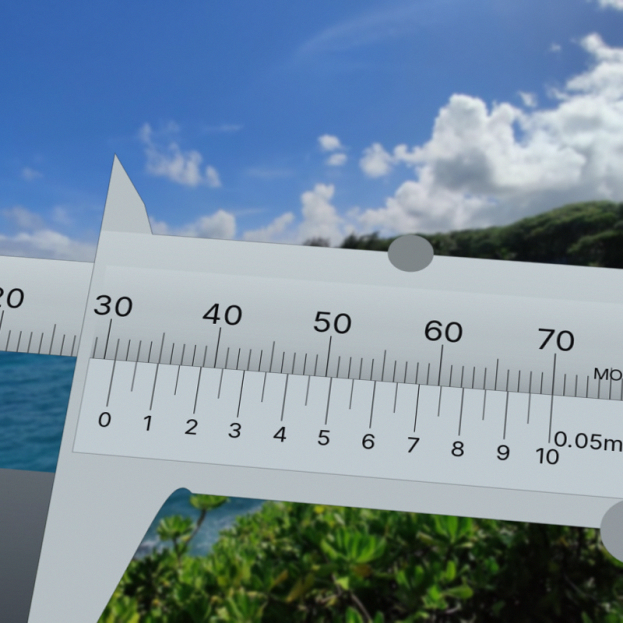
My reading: 31.0 mm
